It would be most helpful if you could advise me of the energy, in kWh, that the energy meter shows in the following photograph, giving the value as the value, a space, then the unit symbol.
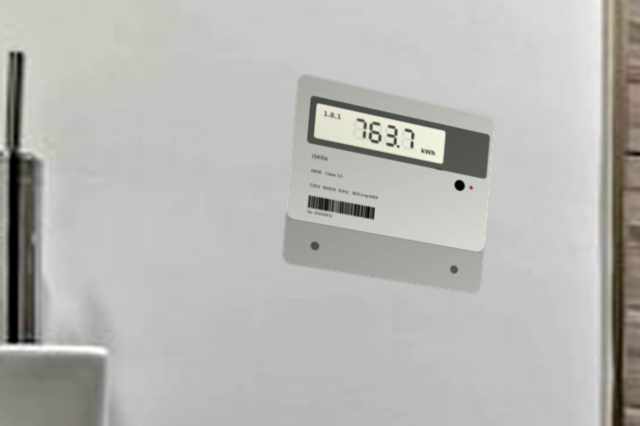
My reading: 763.7 kWh
